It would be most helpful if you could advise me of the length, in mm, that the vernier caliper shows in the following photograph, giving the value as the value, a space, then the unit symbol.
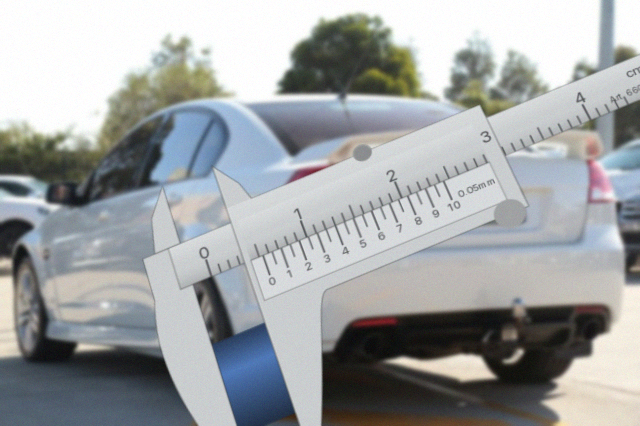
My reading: 5.4 mm
